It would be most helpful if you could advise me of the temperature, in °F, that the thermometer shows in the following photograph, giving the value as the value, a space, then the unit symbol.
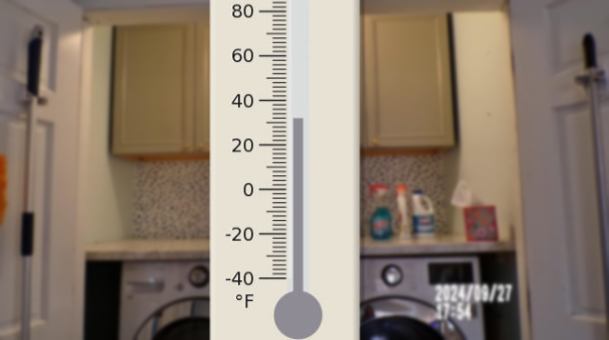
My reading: 32 °F
